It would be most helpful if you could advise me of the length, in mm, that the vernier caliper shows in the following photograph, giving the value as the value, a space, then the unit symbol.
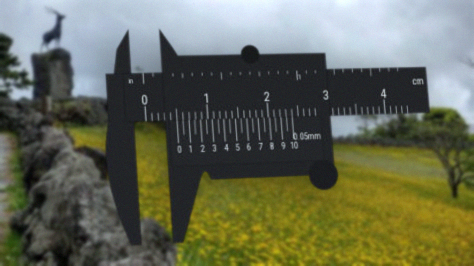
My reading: 5.0 mm
